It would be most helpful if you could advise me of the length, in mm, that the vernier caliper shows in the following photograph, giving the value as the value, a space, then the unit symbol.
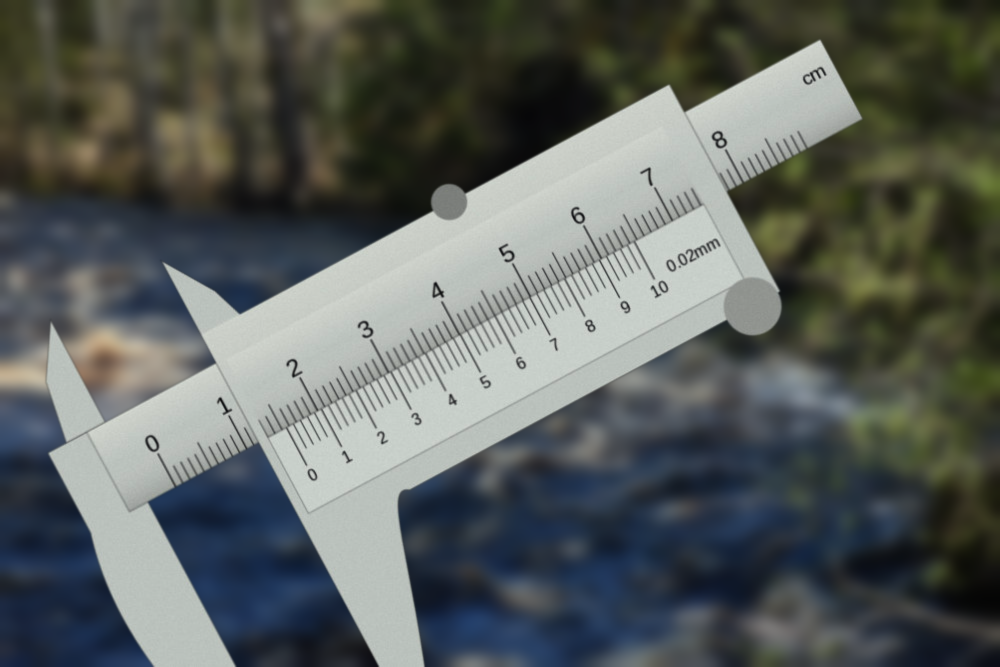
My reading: 15.6 mm
